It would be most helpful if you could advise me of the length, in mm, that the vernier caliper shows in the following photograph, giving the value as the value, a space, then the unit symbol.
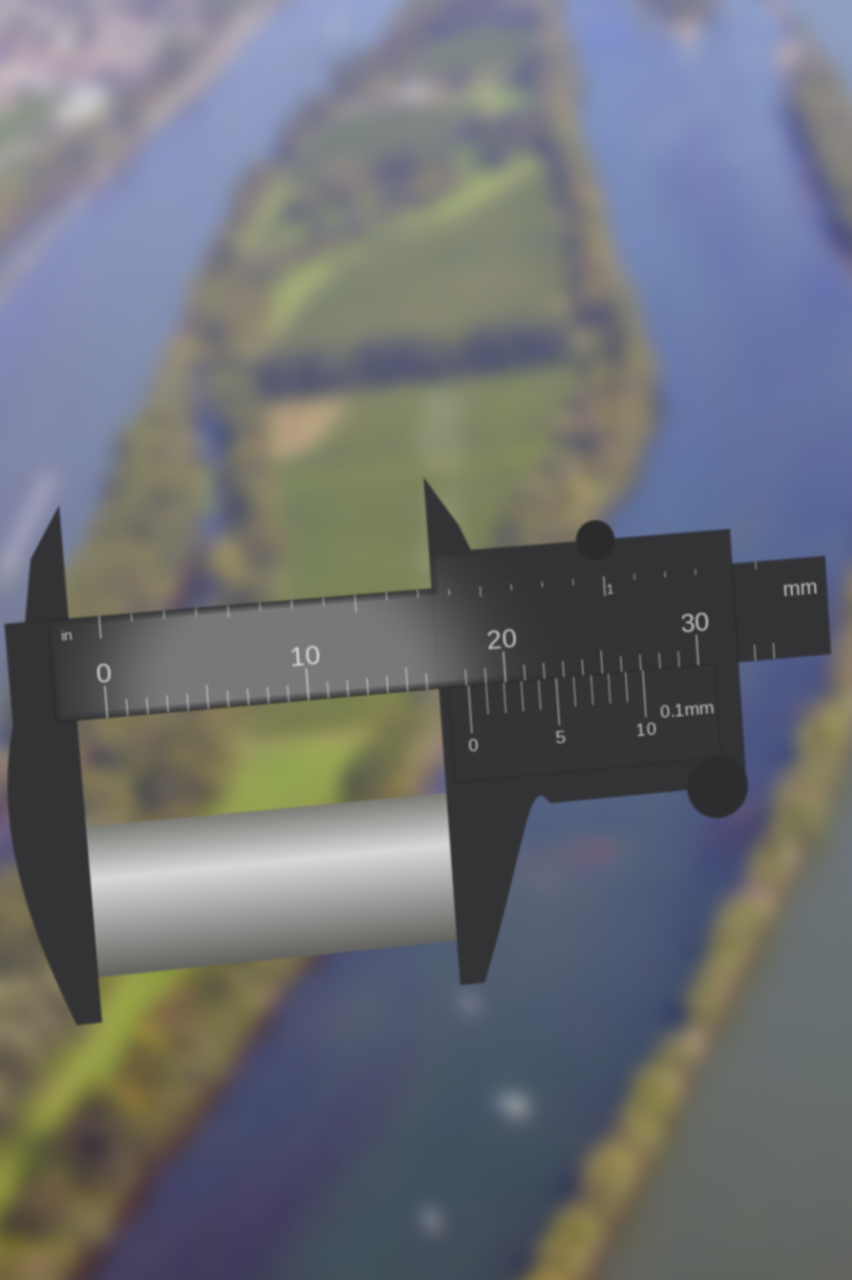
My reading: 18.1 mm
